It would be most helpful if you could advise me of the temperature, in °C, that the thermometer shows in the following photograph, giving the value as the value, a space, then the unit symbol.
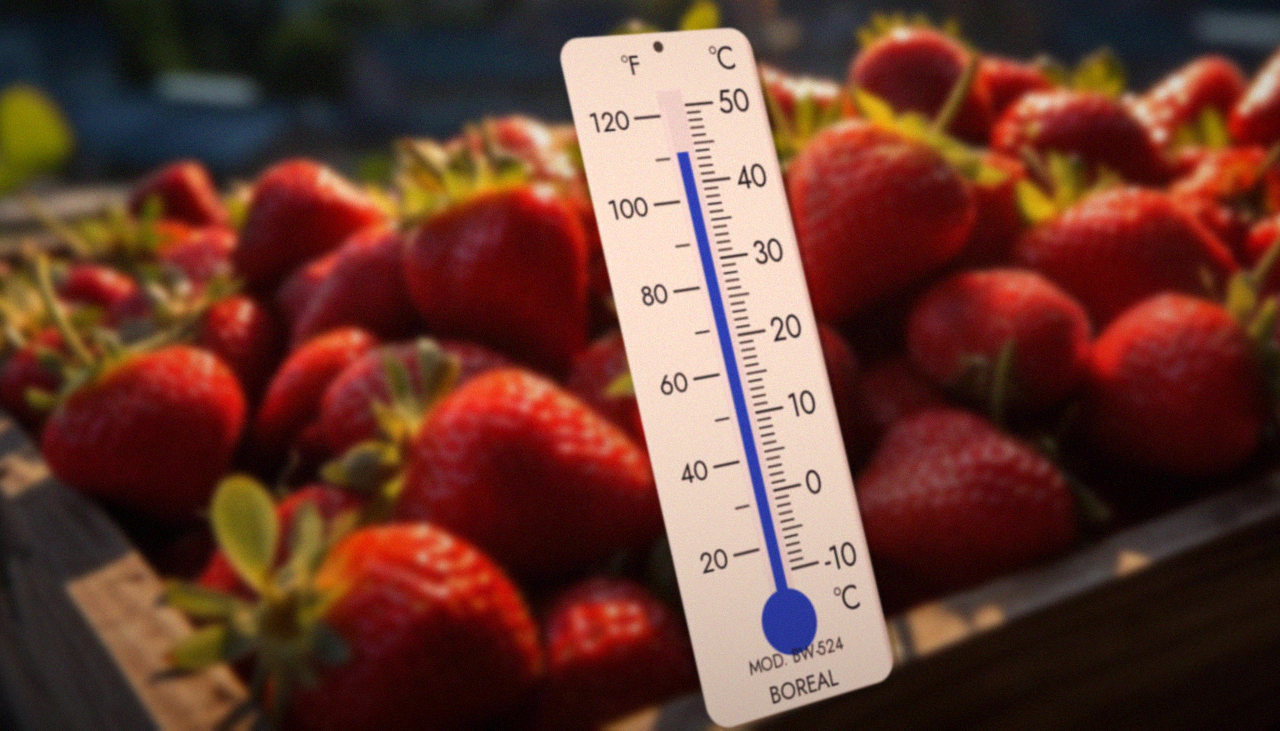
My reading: 44 °C
